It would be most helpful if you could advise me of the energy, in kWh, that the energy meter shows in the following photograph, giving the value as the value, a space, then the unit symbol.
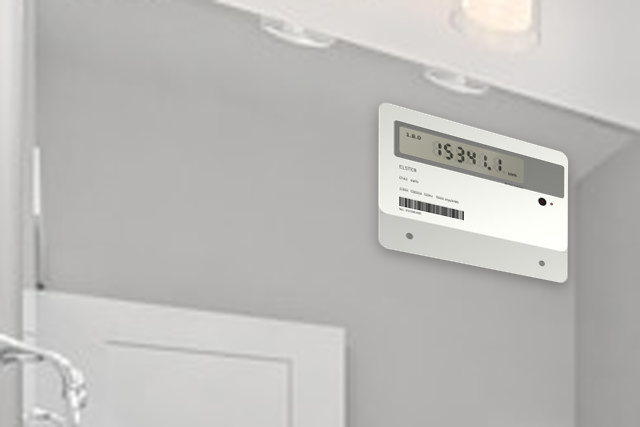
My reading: 15341.1 kWh
